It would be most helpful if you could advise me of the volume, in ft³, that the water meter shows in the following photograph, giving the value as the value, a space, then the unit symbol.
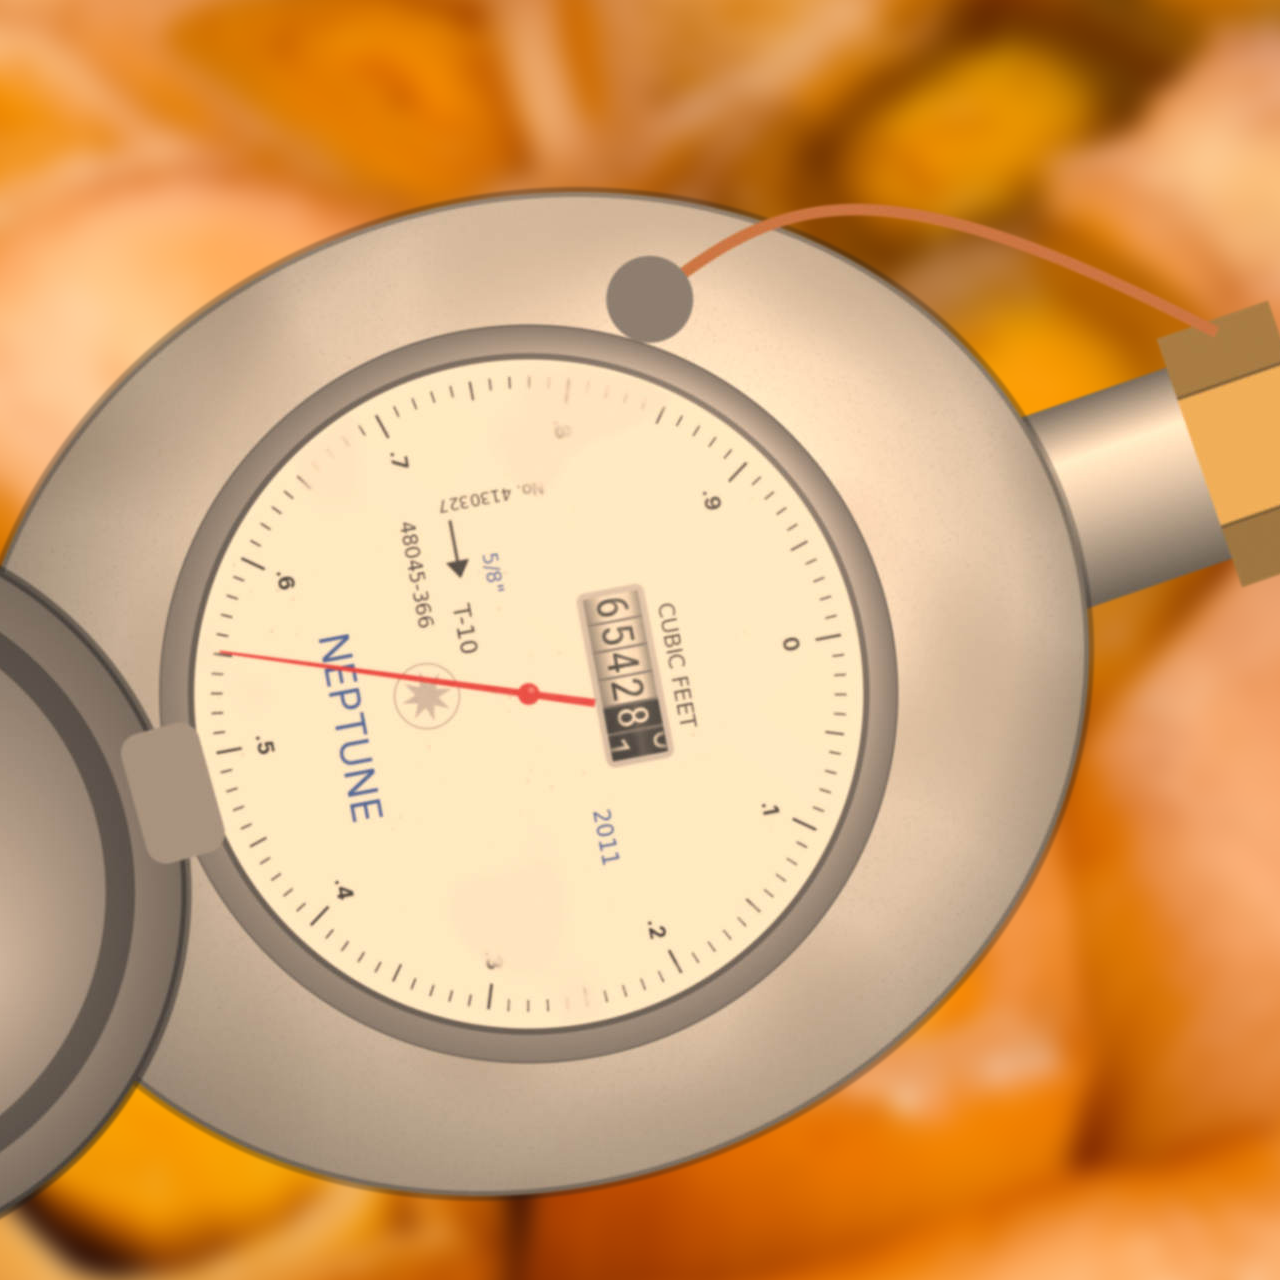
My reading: 654280.55 ft³
